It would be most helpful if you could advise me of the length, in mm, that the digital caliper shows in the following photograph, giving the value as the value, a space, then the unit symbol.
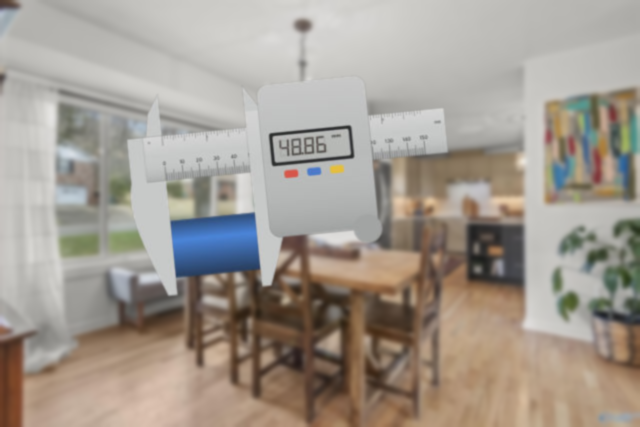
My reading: 48.86 mm
